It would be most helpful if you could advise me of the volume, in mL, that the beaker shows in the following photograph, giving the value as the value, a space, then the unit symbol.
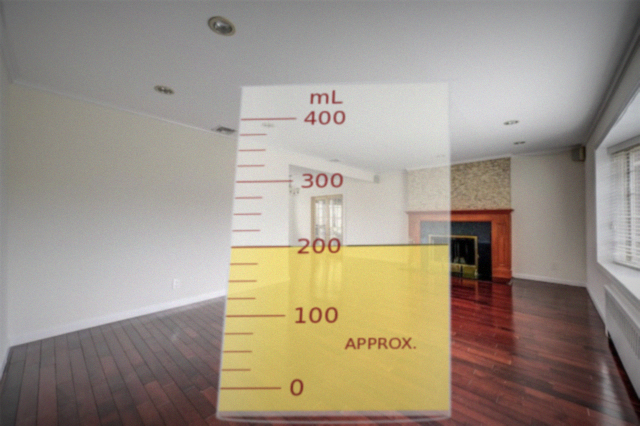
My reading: 200 mL
